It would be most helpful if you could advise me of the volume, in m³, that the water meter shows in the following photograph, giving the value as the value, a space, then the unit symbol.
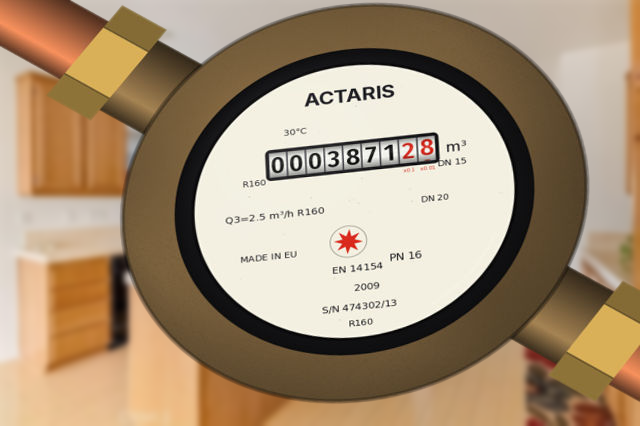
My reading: 3871.28 m³
